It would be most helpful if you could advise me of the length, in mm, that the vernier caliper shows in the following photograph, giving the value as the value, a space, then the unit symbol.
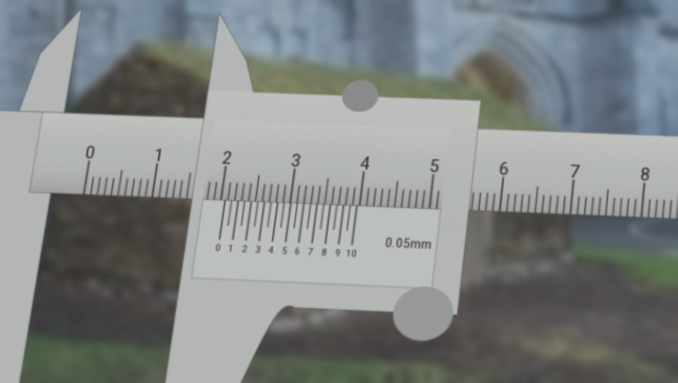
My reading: 20.6 mm
